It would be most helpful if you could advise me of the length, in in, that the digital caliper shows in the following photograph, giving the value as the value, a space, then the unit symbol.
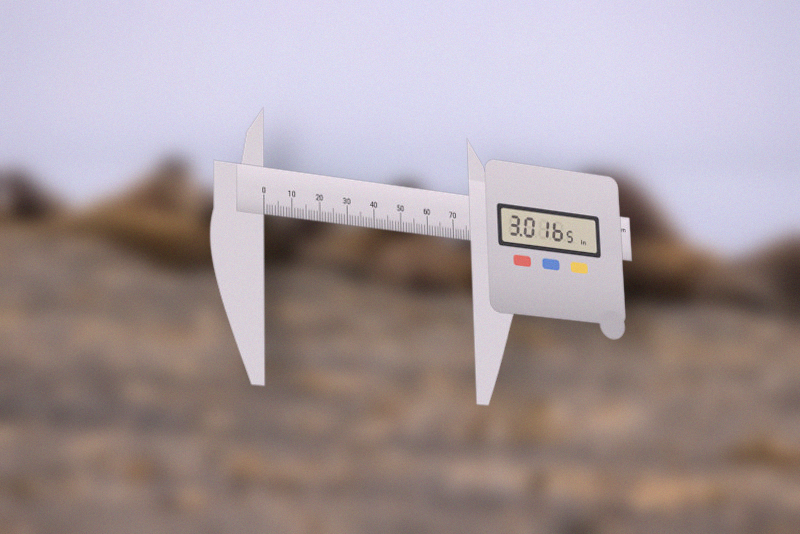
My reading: 3.0165 in
